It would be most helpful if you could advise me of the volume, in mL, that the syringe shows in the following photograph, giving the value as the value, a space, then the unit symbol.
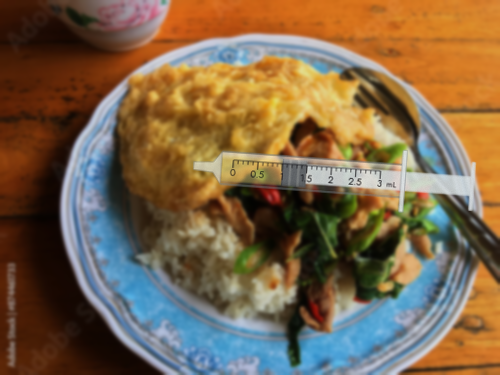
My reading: 1 mL
